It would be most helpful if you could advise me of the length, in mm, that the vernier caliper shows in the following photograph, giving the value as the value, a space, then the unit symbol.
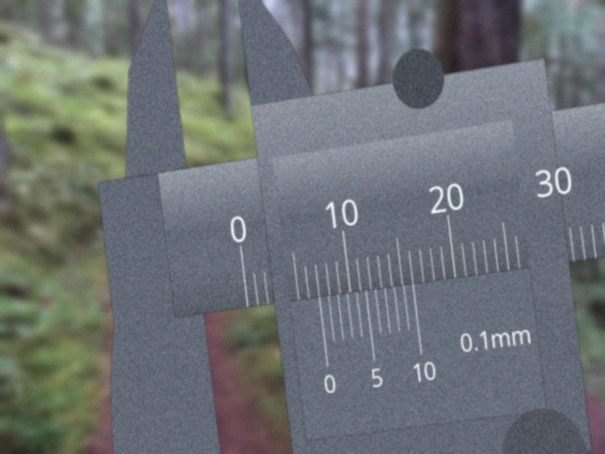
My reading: 7.0 mm
